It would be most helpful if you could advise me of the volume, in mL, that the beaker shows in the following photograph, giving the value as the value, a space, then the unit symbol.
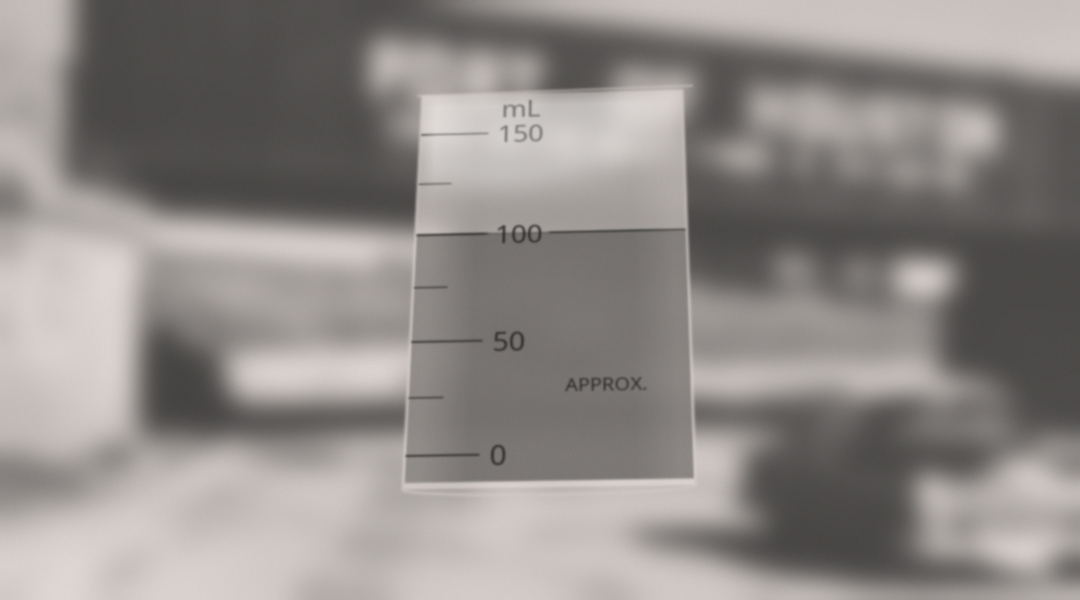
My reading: 100 mL
